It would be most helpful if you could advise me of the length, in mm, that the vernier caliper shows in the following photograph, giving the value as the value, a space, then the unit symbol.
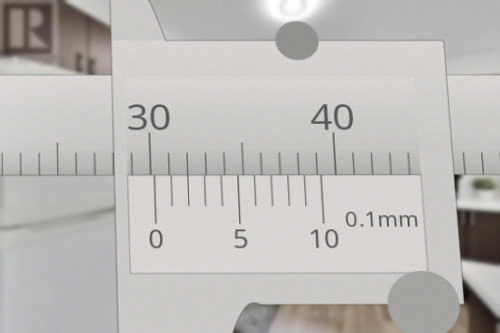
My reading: 30.2 mm
